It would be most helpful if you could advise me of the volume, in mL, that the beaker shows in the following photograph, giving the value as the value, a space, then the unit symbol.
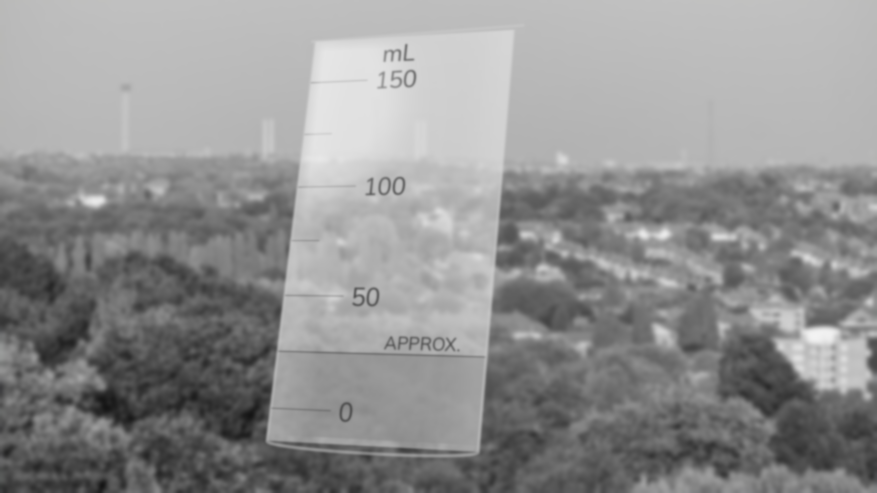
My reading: 25 mL
